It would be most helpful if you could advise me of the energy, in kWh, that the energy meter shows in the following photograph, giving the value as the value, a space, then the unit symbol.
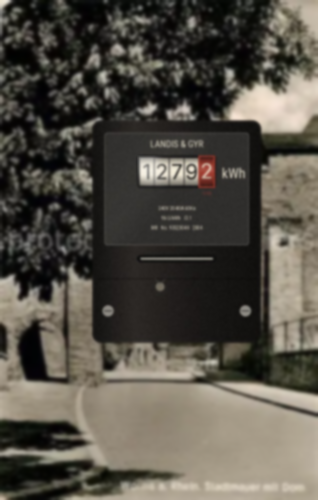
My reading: 1279.2 kWh
